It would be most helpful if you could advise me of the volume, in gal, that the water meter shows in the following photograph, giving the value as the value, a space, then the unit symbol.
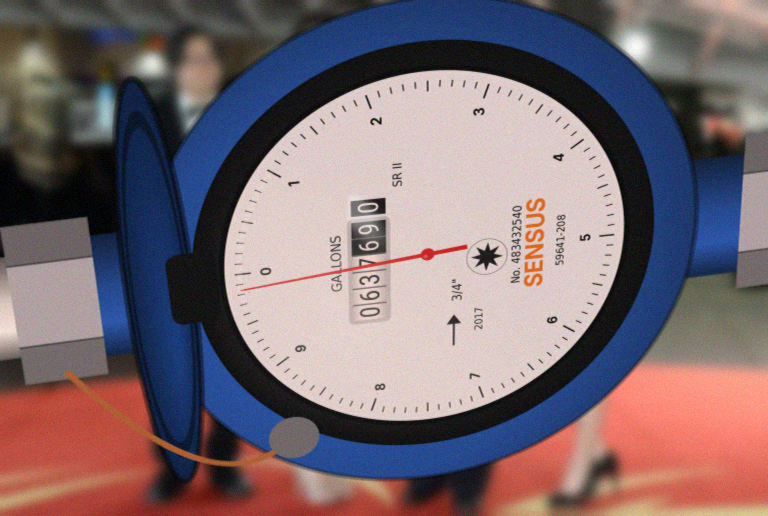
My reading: 637689.8 gal
